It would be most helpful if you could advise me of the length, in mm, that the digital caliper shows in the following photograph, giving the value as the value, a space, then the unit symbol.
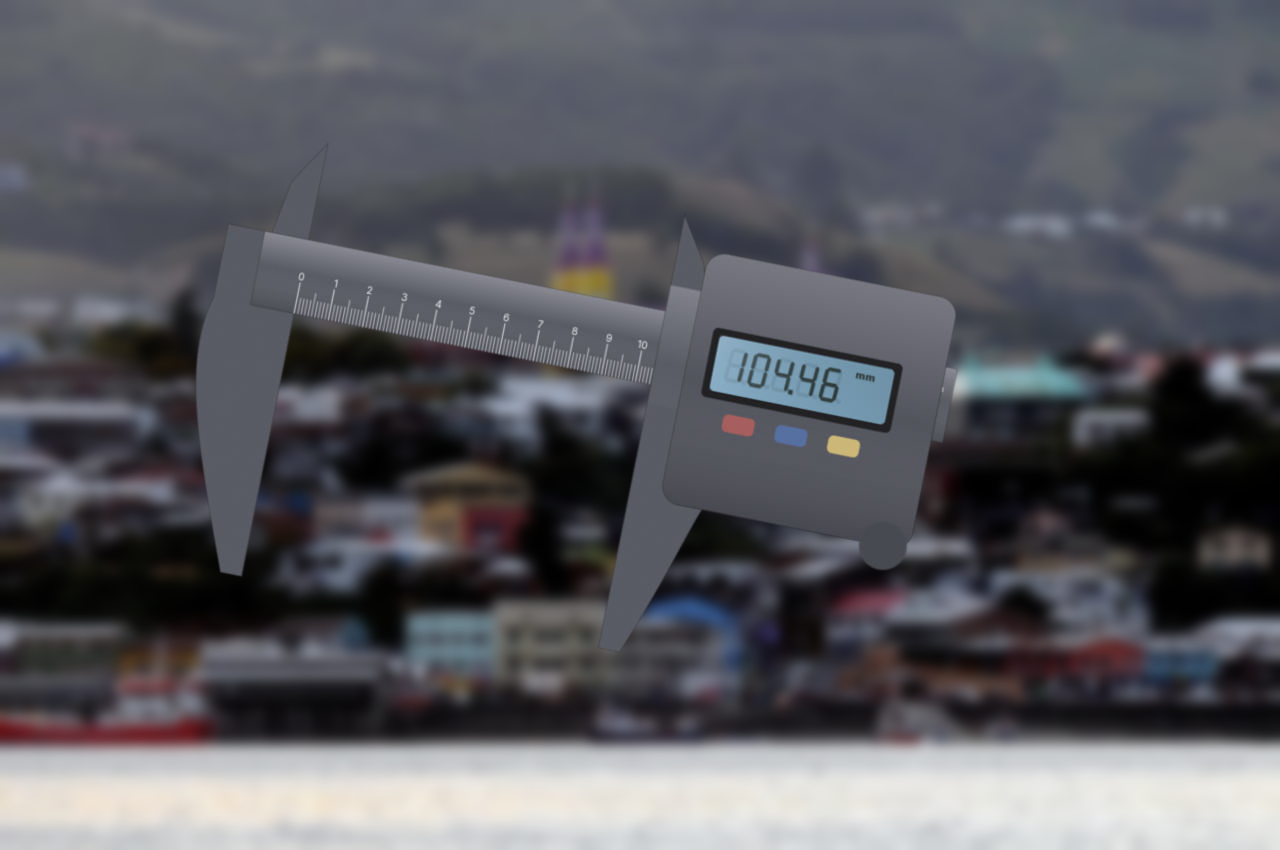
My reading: 104.46 mm
